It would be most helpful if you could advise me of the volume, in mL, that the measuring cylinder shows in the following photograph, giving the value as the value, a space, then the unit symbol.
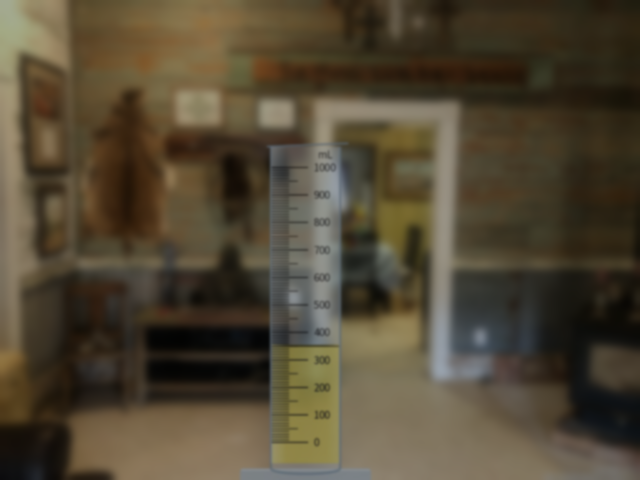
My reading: 350 mL
